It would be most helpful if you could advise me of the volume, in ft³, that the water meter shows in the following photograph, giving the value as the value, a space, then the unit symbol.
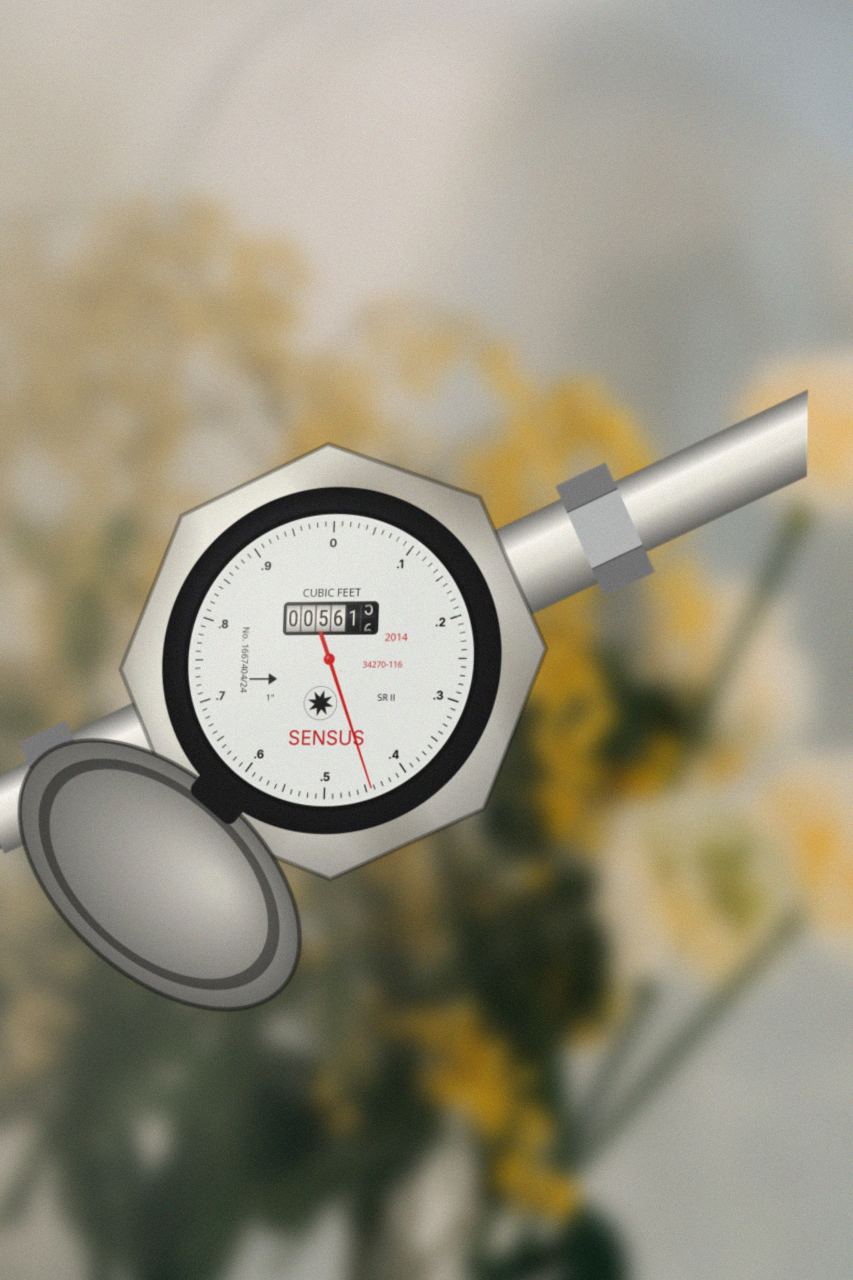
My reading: 5615.44 ft³
